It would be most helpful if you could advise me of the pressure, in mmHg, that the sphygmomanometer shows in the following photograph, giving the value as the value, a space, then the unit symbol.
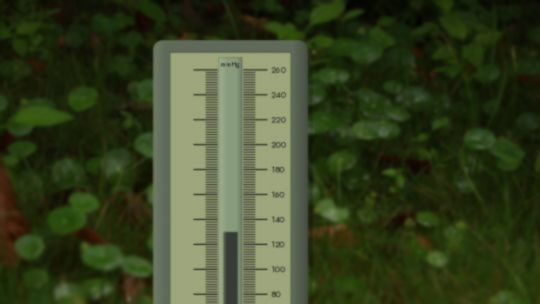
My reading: 130 mmHg
